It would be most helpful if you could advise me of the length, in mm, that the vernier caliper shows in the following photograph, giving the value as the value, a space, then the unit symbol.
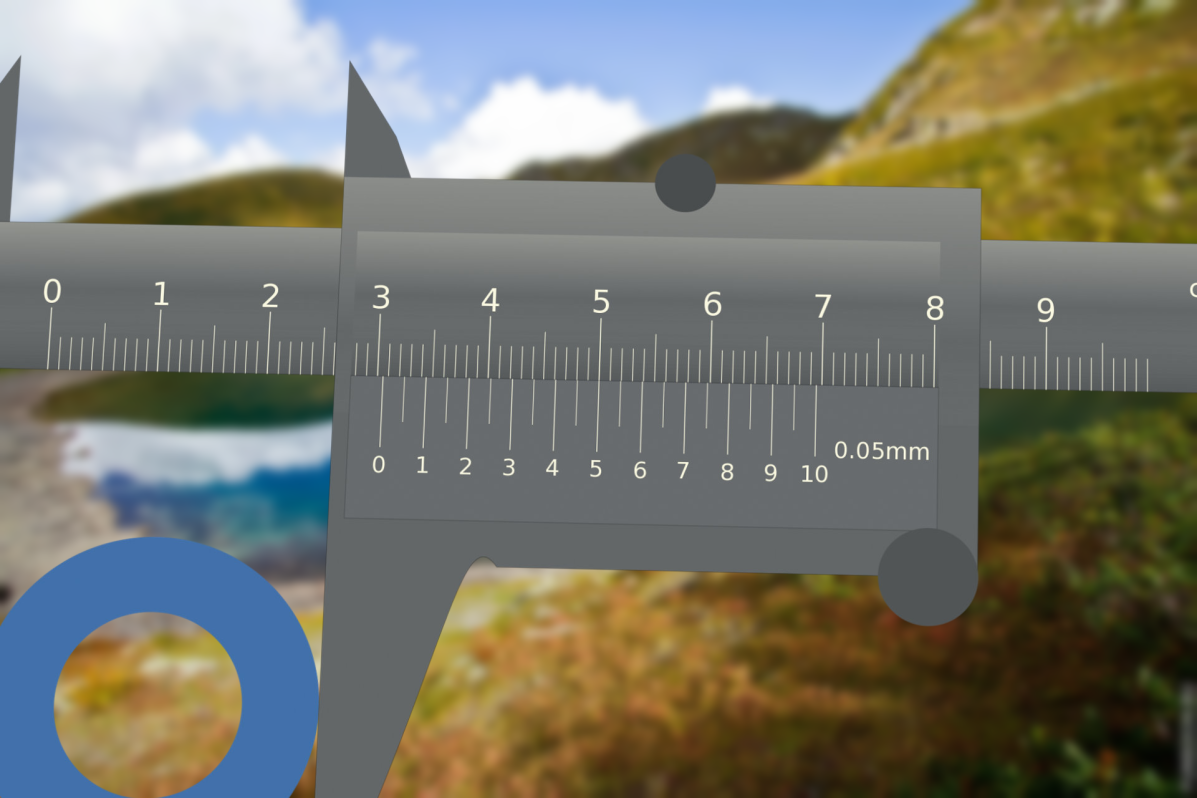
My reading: 30.5 mm
